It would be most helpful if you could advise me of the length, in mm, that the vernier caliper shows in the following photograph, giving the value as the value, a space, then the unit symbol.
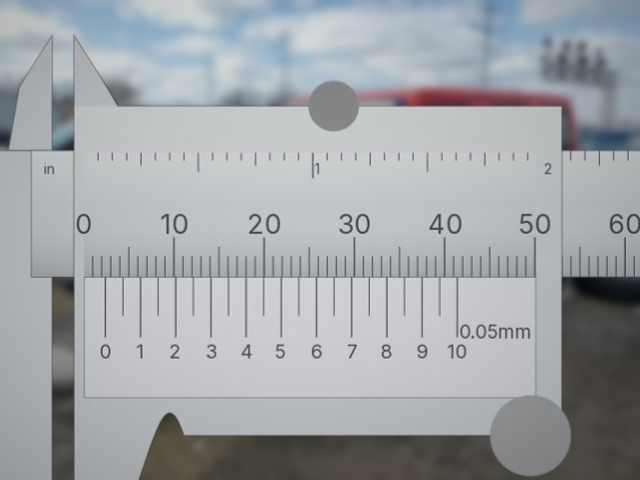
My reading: 2.4 mm
